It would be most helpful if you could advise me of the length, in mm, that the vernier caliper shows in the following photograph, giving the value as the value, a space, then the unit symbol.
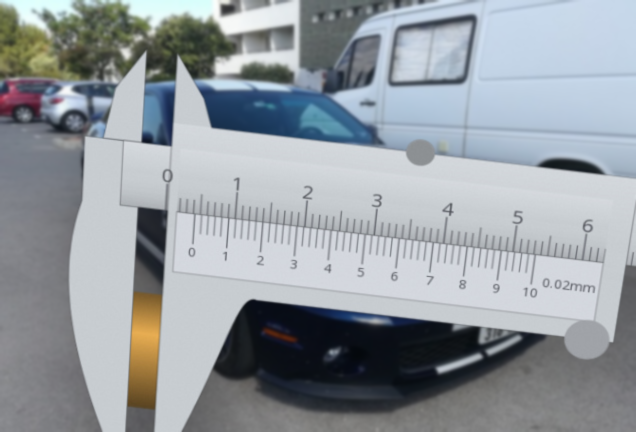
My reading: 4.2 mm
